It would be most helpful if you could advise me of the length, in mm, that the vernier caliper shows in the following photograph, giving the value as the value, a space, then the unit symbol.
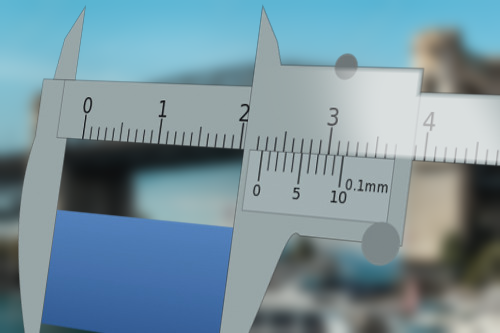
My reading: 22.6 mm
